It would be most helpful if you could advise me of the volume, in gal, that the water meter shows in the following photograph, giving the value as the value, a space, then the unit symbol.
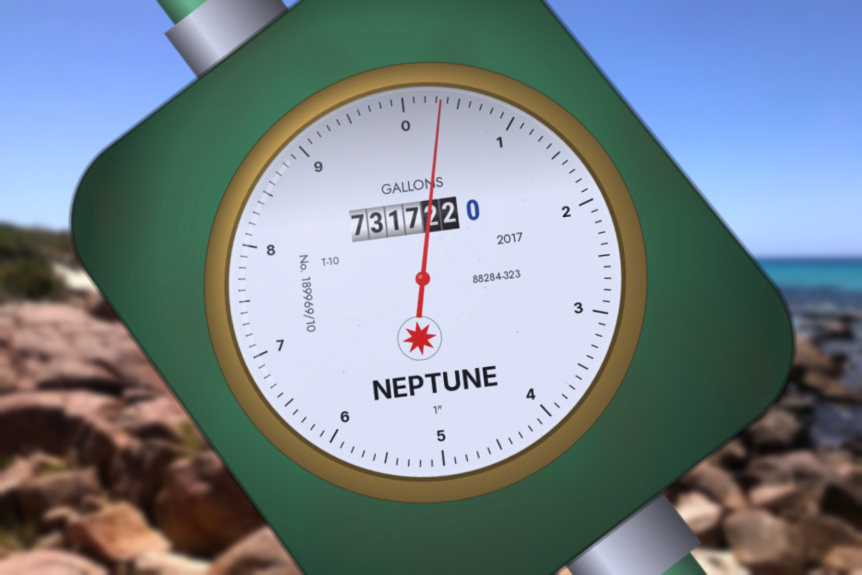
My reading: 7317220.3 gal
